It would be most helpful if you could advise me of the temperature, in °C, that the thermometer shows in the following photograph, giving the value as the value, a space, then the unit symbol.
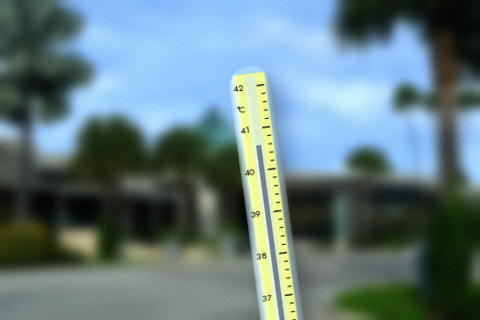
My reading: 40.6 °C
